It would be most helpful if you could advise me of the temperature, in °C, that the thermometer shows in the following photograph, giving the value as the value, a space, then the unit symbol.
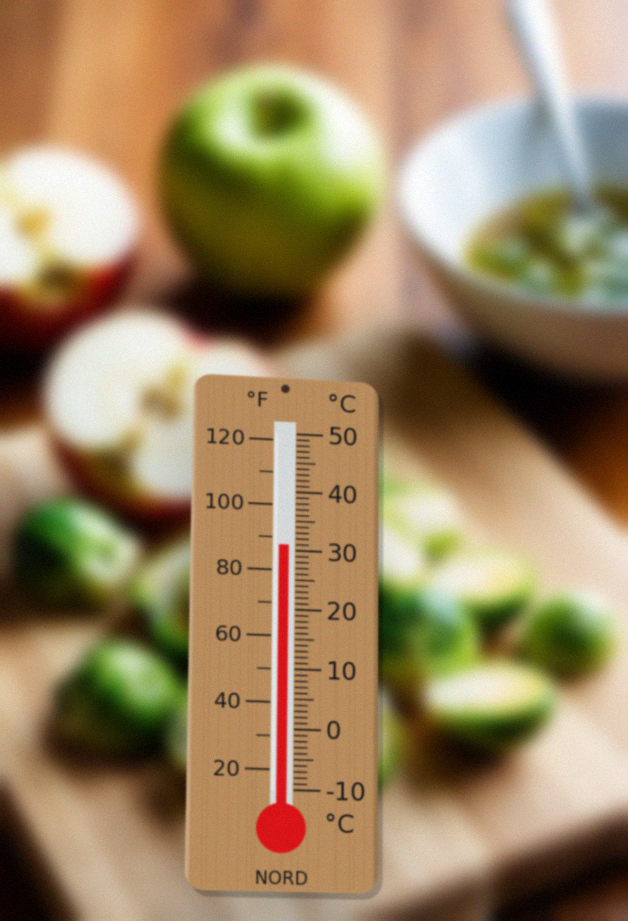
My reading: 31 °C
